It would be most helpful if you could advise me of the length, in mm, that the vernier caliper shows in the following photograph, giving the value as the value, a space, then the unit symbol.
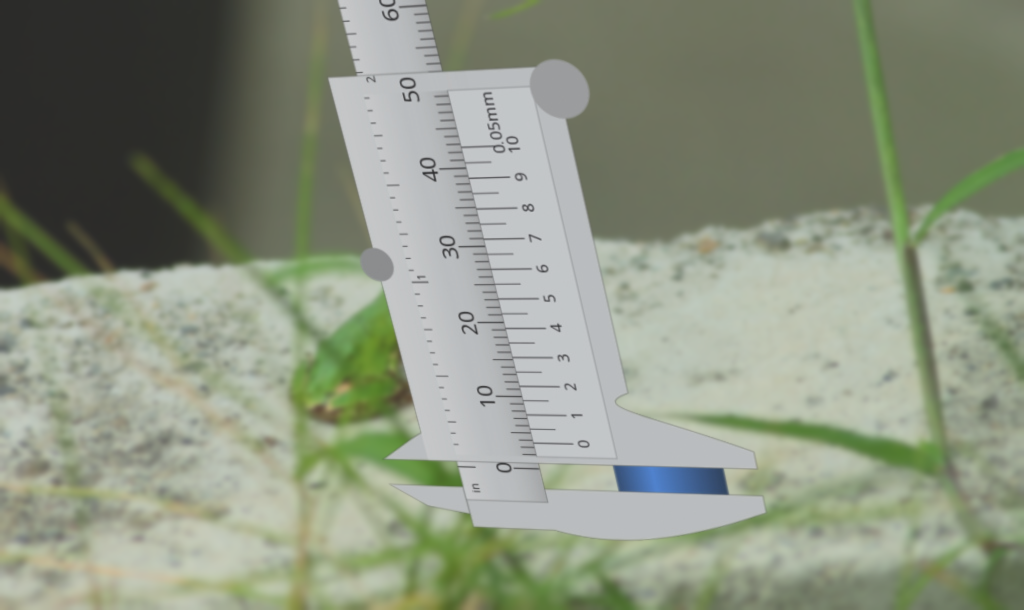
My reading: 3.6 mm
